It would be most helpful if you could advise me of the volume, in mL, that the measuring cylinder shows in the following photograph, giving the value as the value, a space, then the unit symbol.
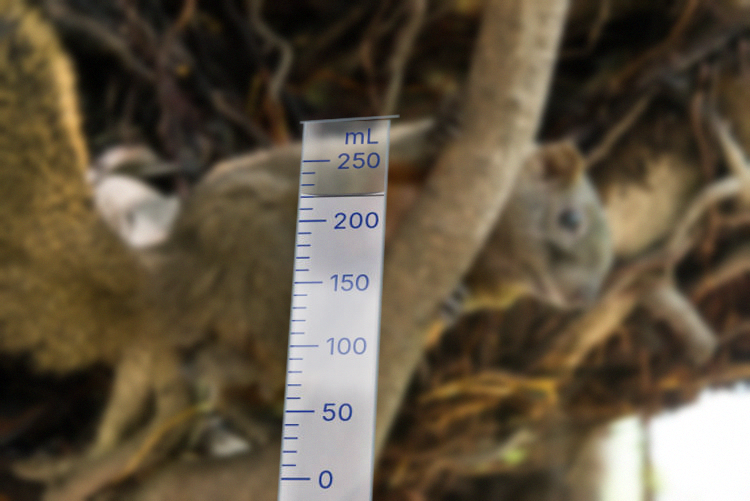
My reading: 220 mL
